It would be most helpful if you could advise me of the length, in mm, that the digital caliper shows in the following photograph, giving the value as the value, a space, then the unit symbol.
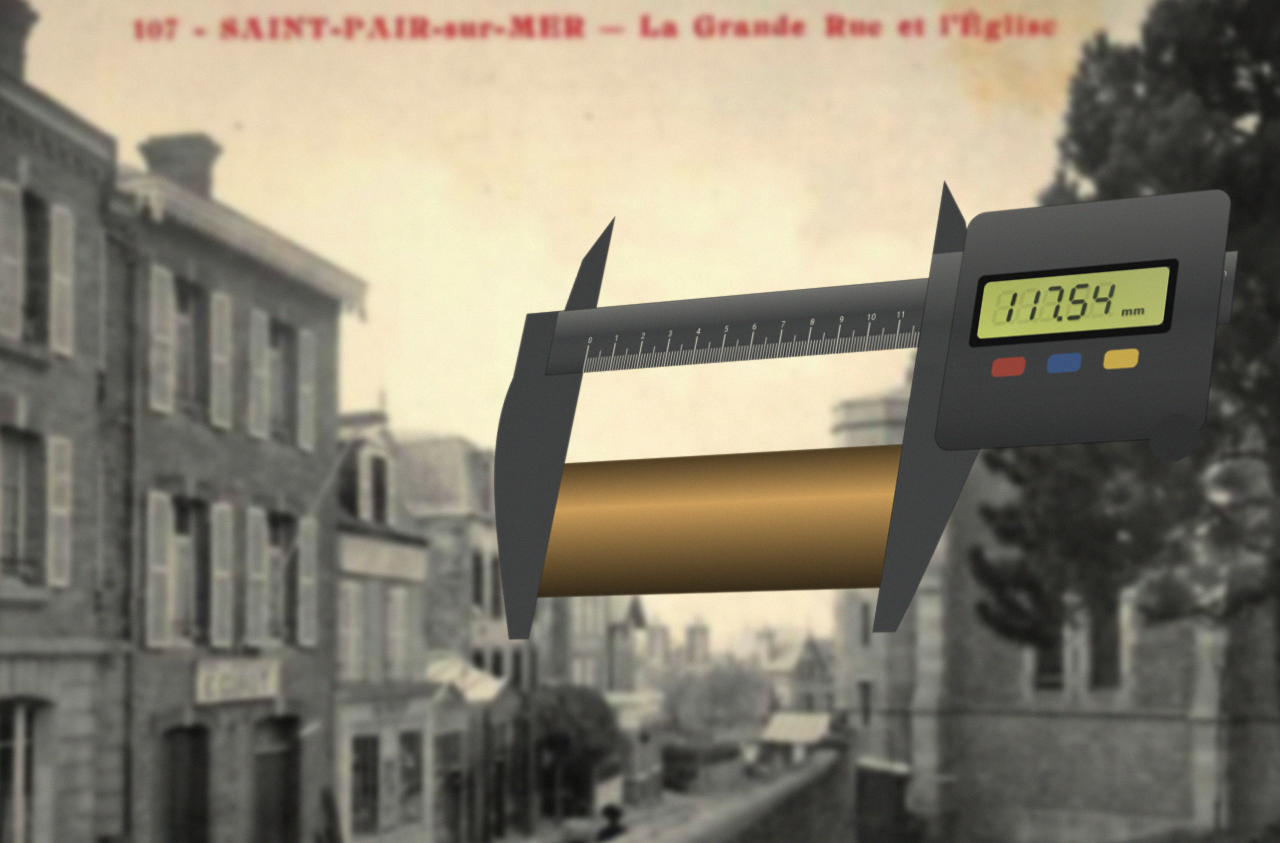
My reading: 117.54 mm
